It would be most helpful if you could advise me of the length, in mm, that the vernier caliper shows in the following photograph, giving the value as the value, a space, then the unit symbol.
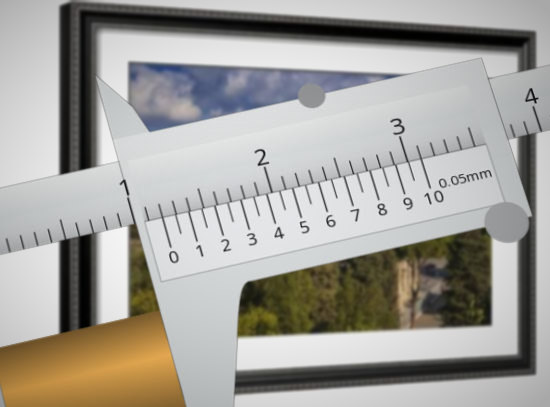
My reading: 12.0 mm
